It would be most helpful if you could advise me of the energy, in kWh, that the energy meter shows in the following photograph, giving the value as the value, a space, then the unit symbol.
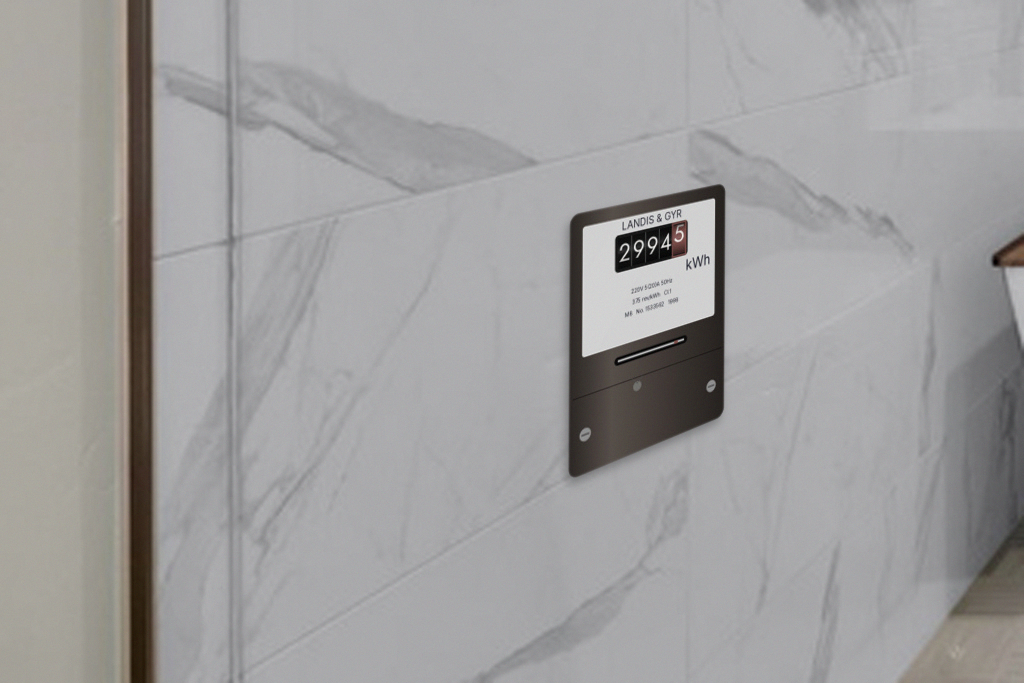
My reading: 2994.5 kWh
